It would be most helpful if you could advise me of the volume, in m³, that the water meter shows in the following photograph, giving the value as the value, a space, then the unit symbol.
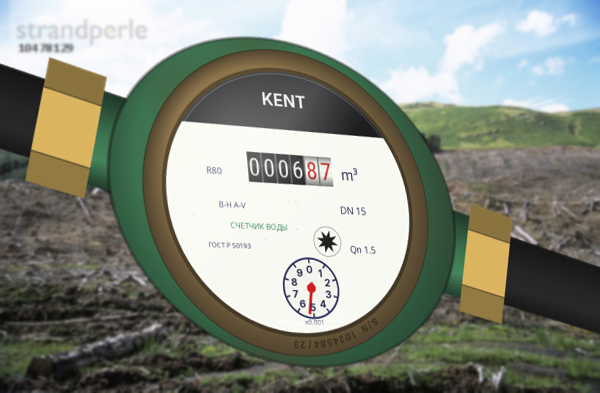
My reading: 6.875 m³
